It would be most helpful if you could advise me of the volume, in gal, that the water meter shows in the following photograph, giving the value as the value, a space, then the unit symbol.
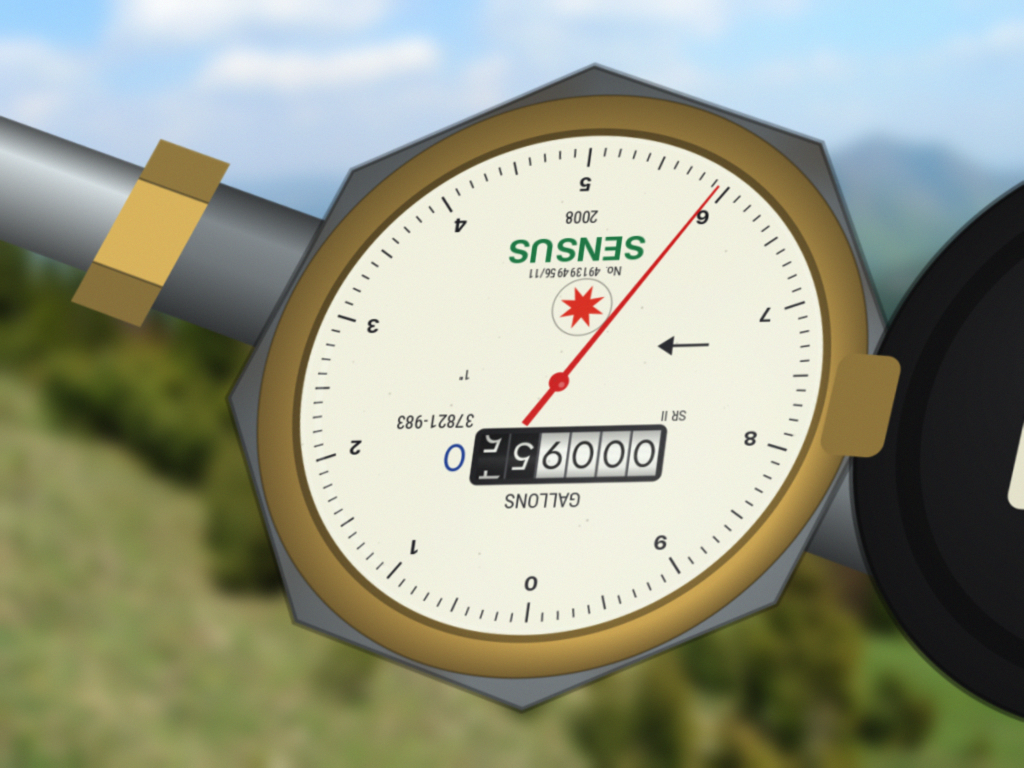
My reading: 9545.9 gal
